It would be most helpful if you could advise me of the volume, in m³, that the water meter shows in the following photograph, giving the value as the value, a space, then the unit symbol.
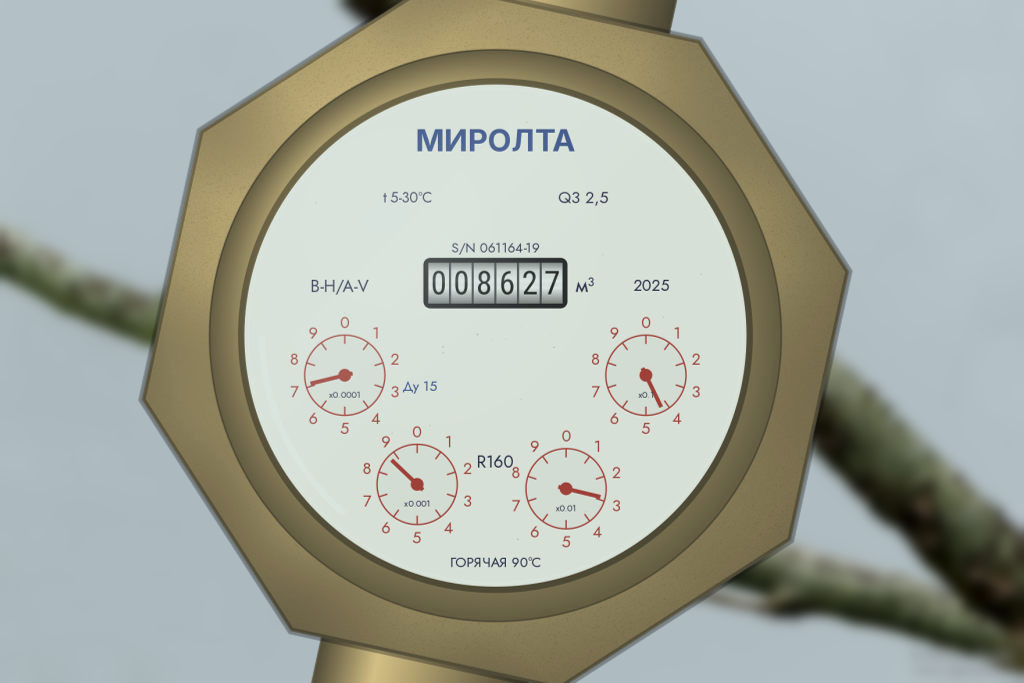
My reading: 8627.4287 m³
